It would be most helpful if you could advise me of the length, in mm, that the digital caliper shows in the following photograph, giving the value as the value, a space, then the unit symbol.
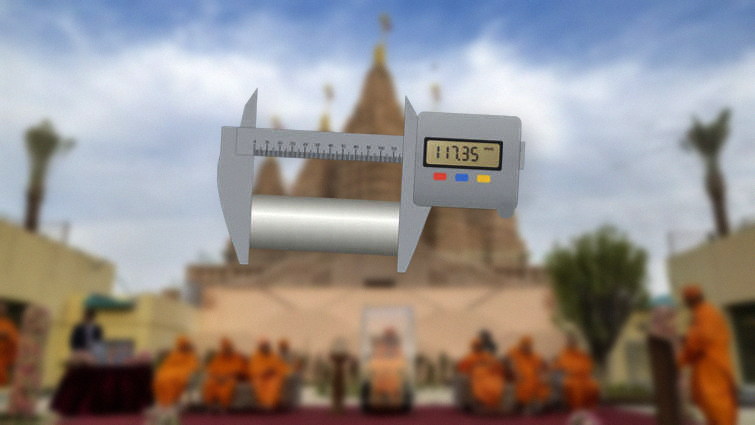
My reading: 117.35 mm
